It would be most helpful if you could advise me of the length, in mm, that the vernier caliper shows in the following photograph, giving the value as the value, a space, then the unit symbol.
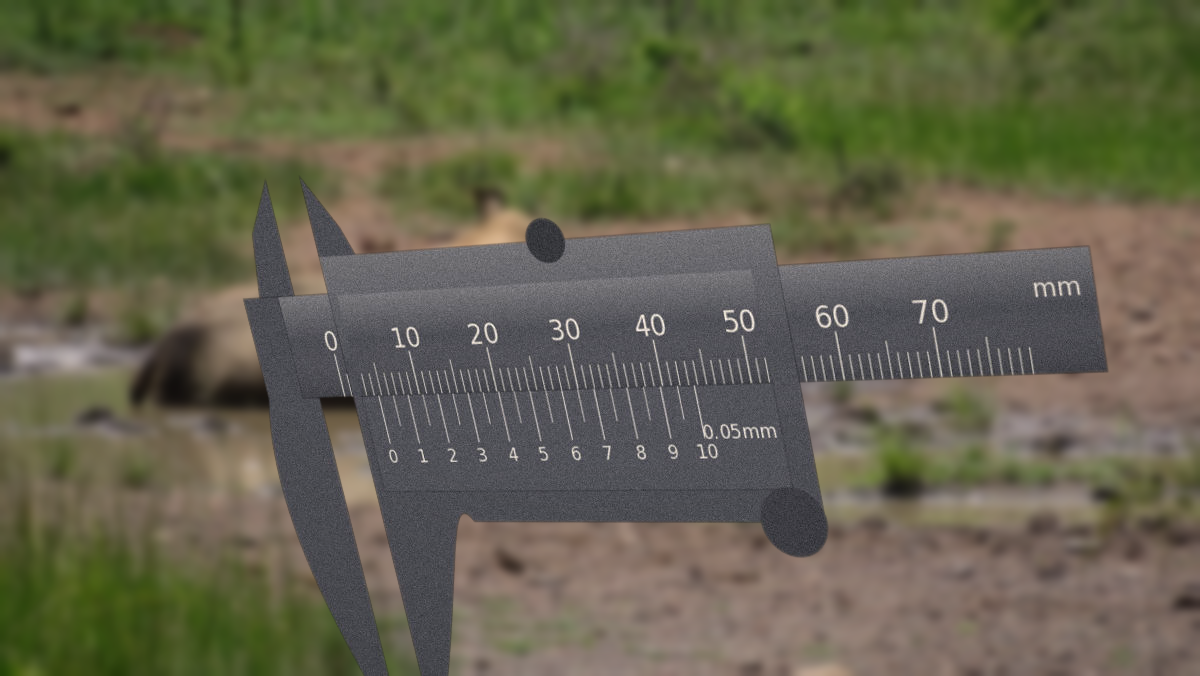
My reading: 4.6 mm
